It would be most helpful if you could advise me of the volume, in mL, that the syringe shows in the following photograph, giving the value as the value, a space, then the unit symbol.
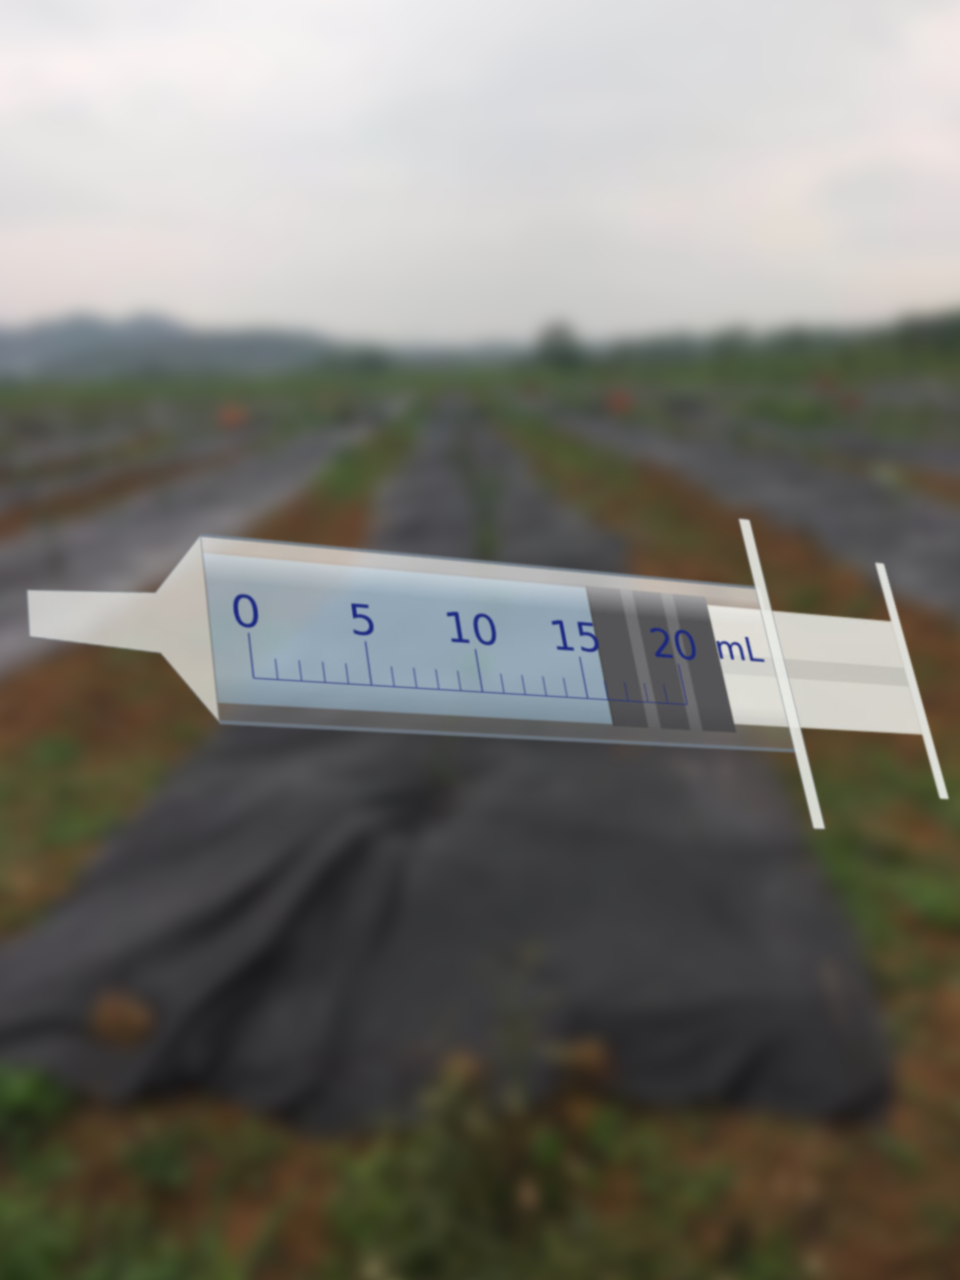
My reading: 16 mL
